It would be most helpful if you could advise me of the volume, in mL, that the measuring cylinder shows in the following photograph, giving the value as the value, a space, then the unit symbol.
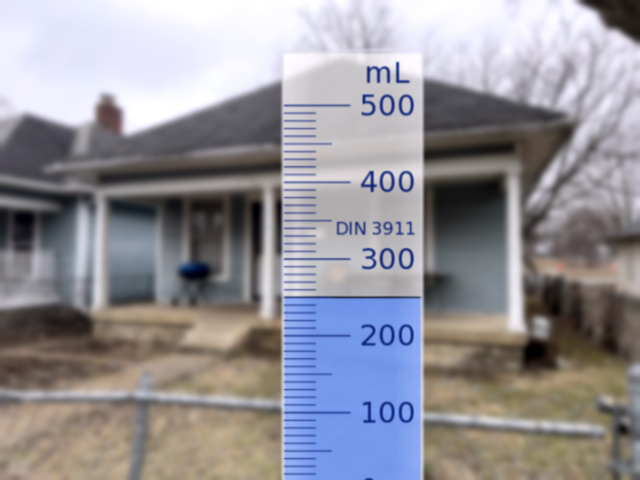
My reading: 250 mL
